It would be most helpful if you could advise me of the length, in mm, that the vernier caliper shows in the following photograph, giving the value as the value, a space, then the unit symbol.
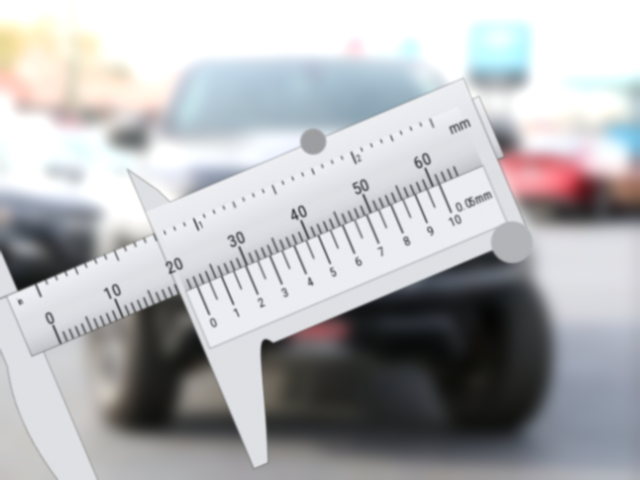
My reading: 22.0 mm
